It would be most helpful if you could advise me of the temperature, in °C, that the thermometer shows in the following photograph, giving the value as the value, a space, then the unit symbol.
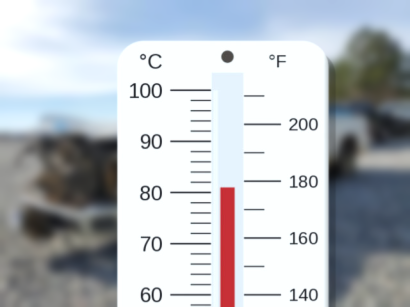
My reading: 81 °C
